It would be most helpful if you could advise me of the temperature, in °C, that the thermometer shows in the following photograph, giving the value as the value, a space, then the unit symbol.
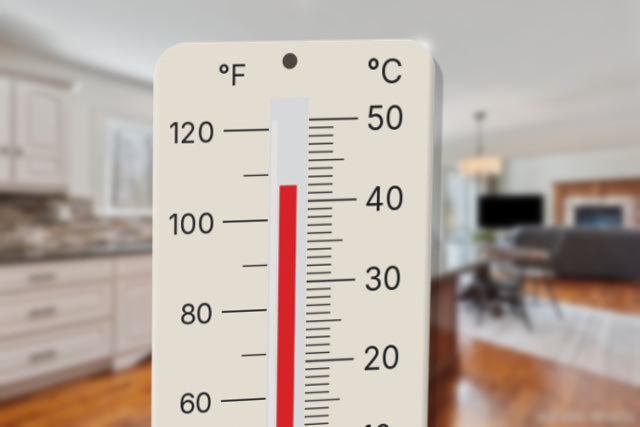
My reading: 42 °C
